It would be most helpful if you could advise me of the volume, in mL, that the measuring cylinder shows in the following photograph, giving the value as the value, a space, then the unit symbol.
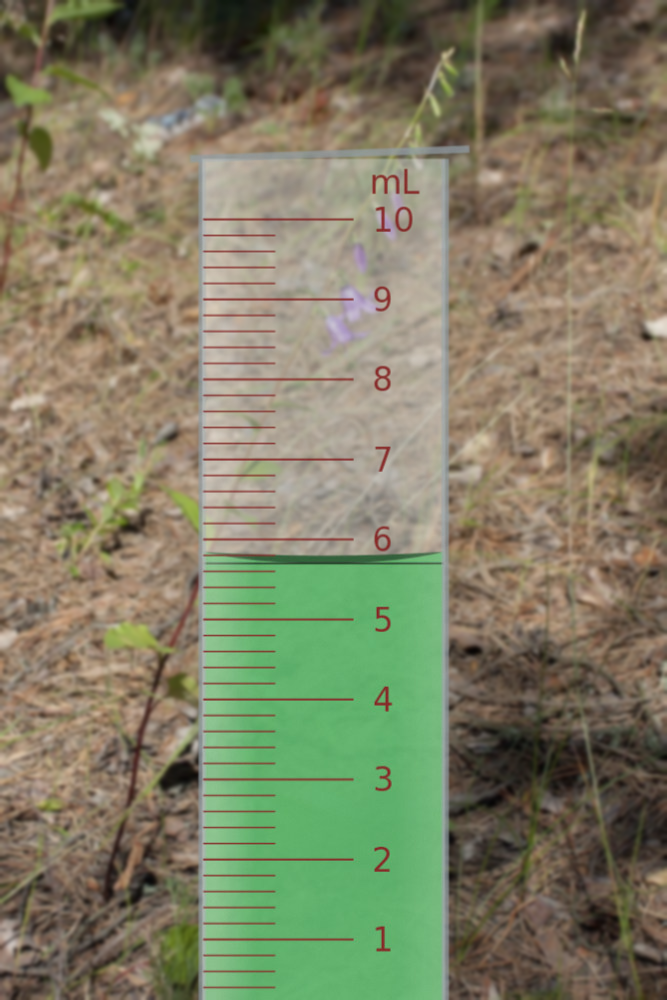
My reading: 5.7 mL
